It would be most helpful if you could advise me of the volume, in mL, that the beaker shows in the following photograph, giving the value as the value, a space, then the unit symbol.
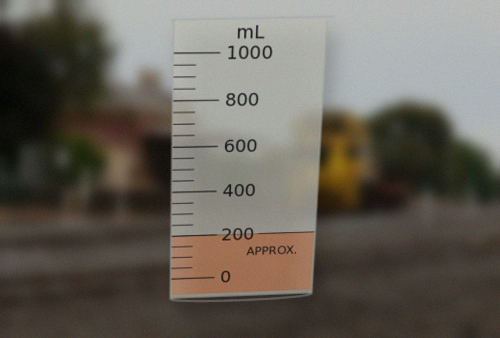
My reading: 200 mL
